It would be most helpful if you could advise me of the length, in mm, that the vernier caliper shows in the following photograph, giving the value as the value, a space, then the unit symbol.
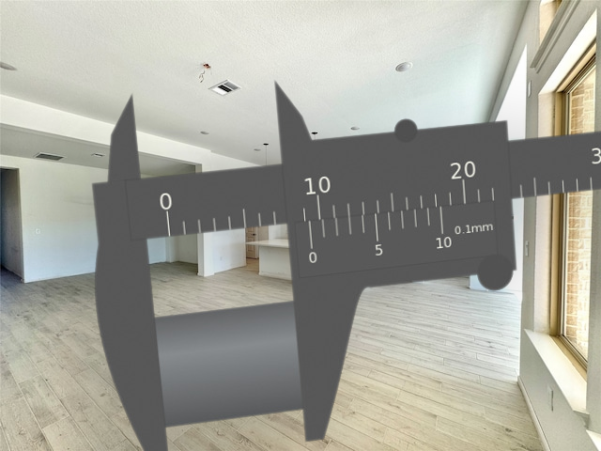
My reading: 9.3 mm
